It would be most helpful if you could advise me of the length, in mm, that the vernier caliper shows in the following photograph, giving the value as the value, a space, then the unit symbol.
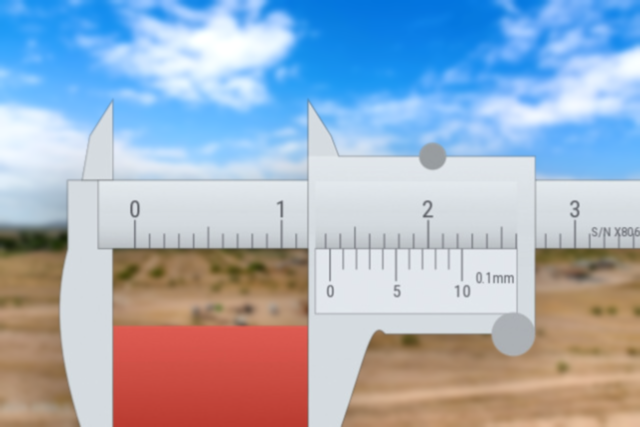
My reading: 13.3 mm
